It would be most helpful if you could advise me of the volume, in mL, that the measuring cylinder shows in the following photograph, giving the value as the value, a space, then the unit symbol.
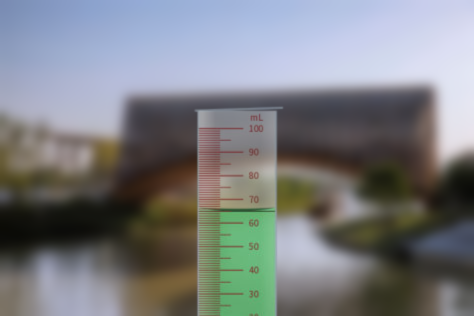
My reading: 65 mL
